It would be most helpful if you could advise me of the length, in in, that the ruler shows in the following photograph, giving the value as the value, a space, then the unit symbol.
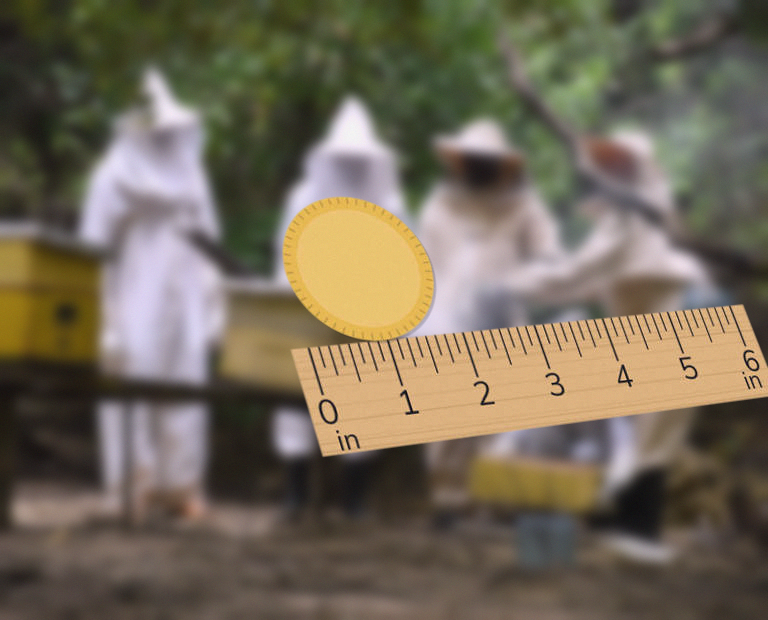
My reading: 1.875 in
